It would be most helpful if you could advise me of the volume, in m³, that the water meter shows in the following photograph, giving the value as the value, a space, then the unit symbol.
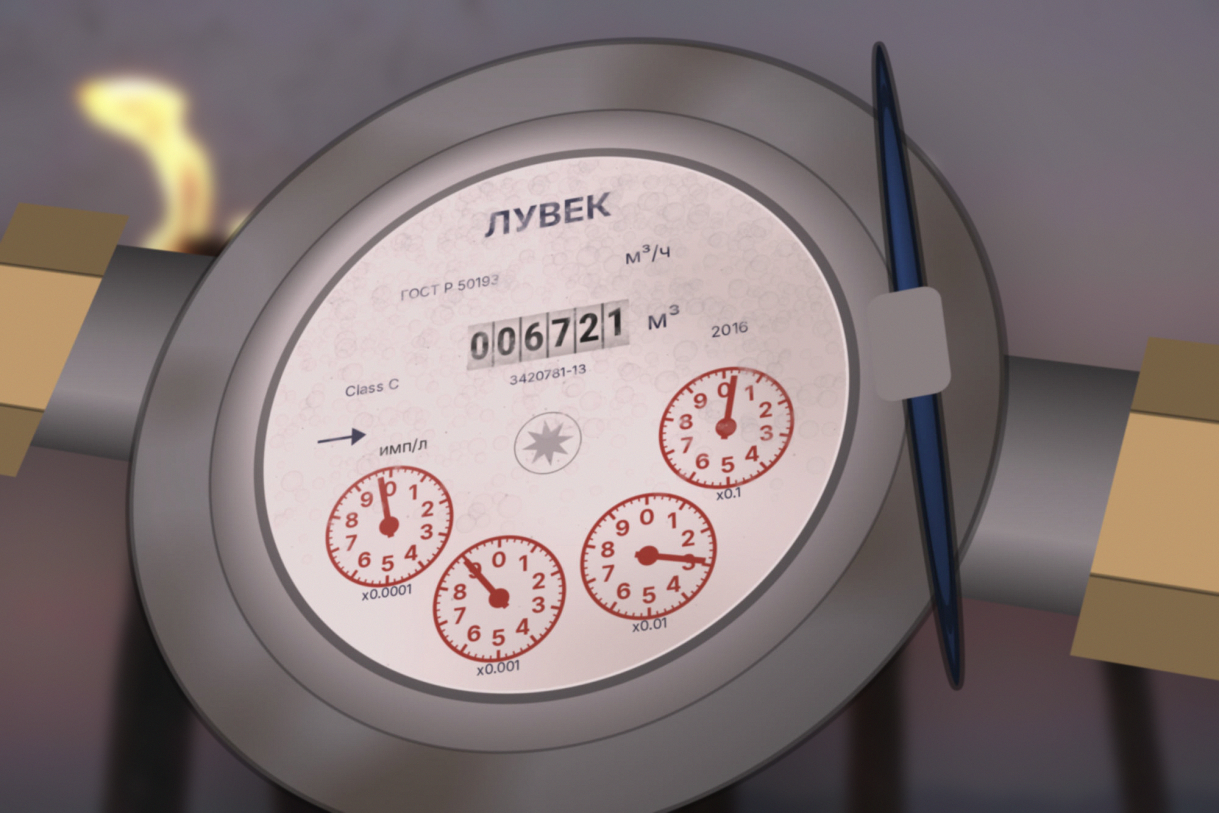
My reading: 6721.0289 m³
